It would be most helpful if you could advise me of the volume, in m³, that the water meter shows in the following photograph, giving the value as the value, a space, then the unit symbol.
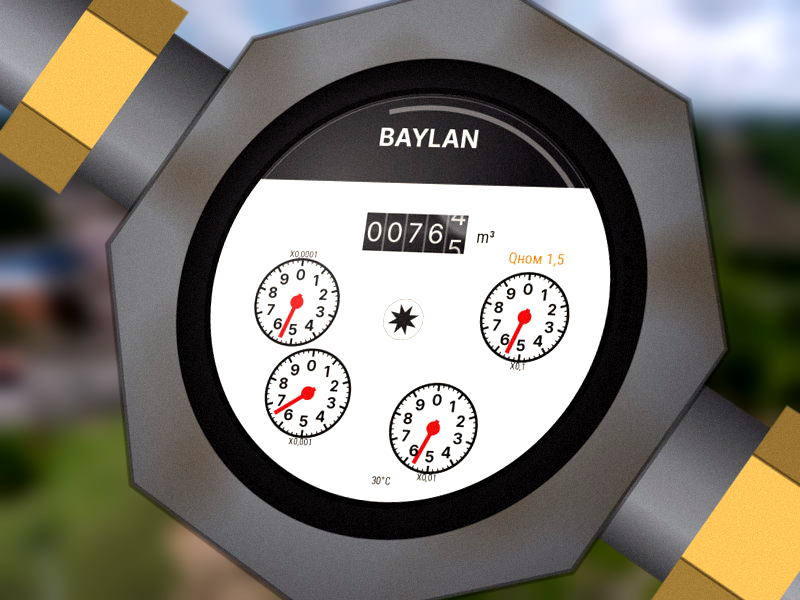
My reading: 764.5565 m³
